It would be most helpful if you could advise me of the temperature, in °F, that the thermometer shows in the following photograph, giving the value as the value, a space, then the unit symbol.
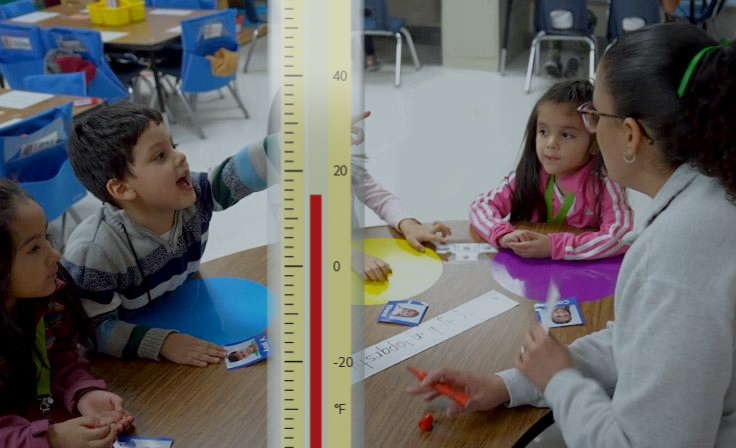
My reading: 15 °F
